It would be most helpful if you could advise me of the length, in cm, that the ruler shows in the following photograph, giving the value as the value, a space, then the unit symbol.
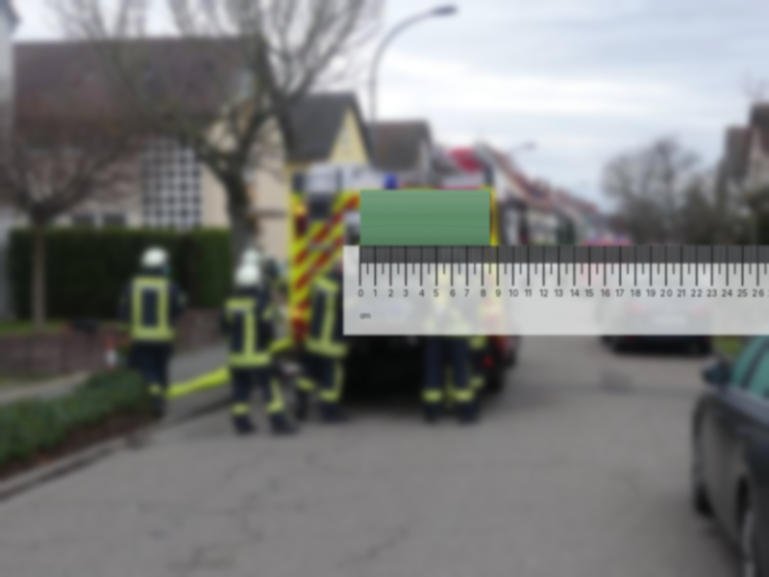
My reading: 8.5 cm
